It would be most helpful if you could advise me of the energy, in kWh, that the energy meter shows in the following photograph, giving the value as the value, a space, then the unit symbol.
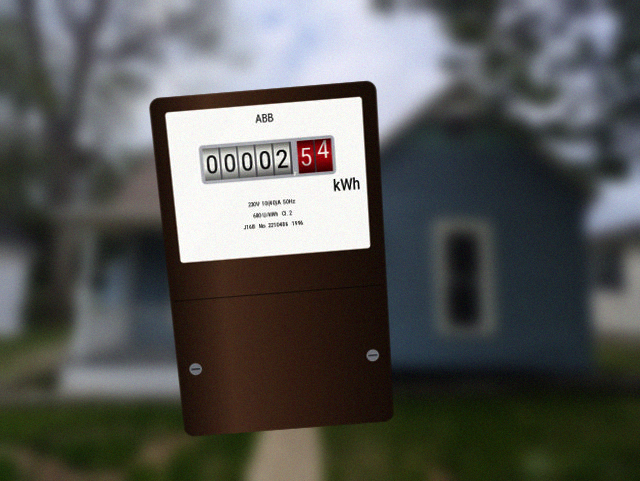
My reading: 2.54 kWh
